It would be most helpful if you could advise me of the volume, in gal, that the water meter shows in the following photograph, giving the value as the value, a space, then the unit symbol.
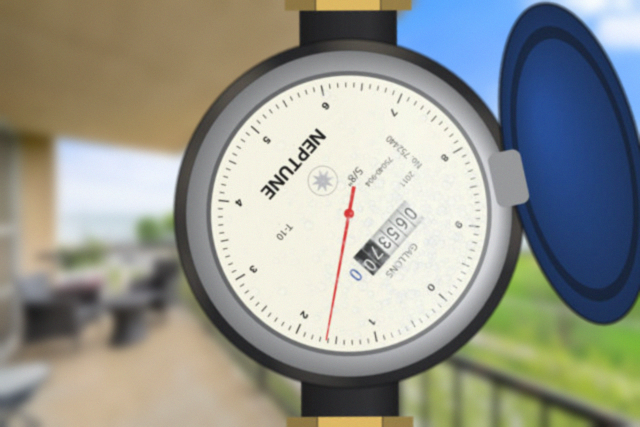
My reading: 653701.6 gal
